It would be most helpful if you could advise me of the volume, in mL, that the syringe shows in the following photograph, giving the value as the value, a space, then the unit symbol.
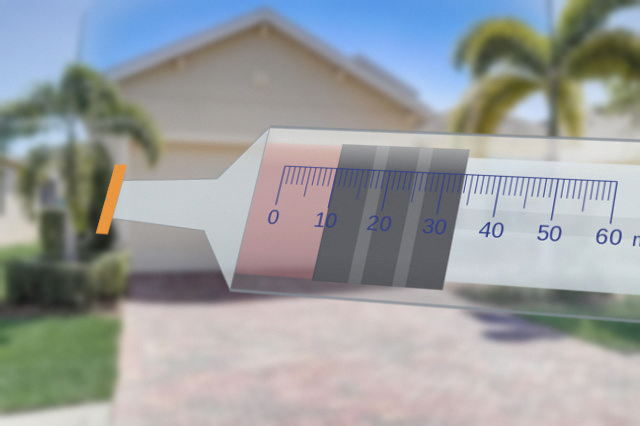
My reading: 10 mL
